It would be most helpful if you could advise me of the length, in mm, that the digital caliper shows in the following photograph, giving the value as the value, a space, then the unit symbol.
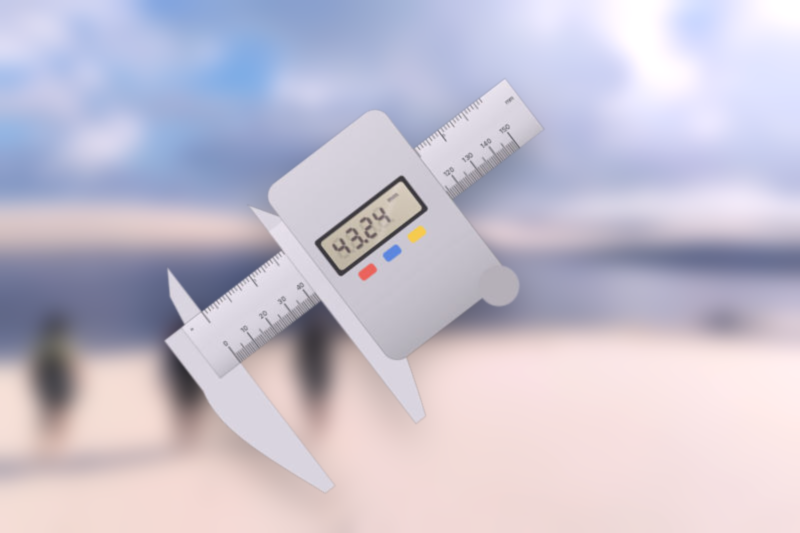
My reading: 43.24 mm
